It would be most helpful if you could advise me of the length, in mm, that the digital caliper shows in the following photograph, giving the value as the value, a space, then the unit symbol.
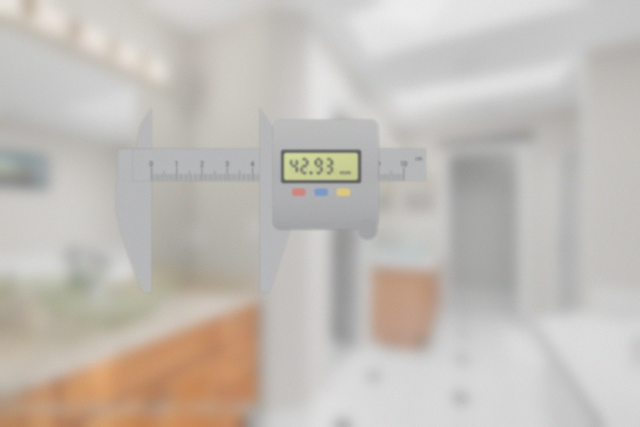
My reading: 42.93 mm
